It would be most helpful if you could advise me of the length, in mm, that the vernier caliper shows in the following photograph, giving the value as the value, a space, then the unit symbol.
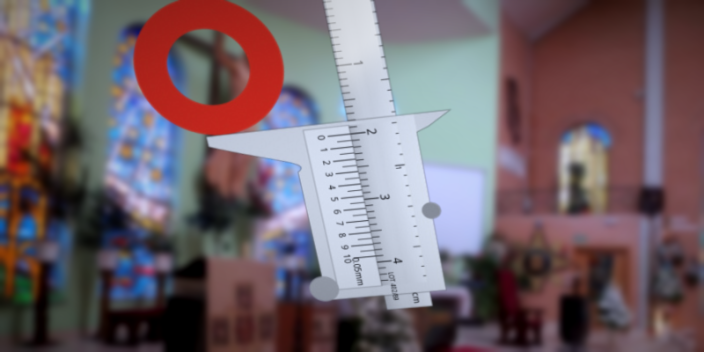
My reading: 20.0 mm
